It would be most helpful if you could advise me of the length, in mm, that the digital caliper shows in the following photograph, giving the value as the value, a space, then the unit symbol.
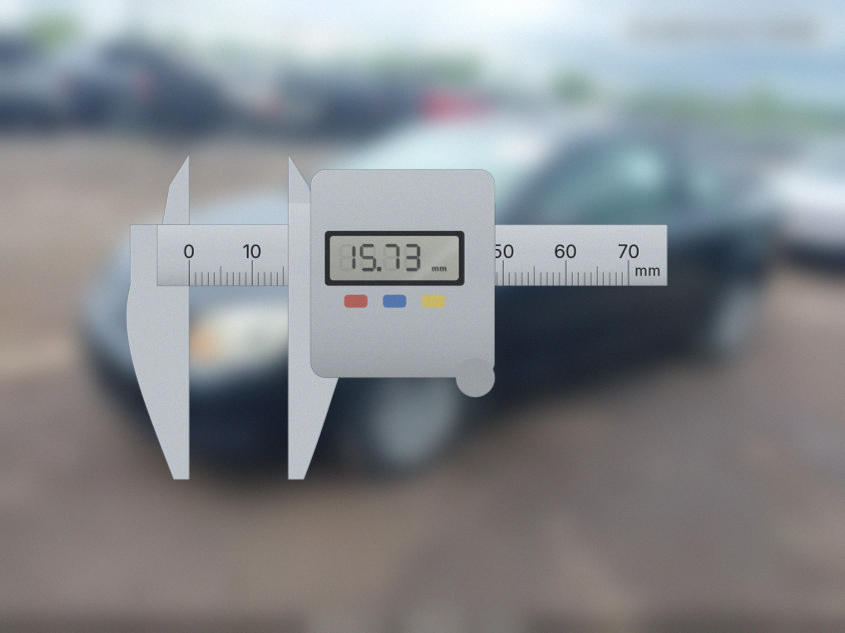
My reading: 15.73 mm
